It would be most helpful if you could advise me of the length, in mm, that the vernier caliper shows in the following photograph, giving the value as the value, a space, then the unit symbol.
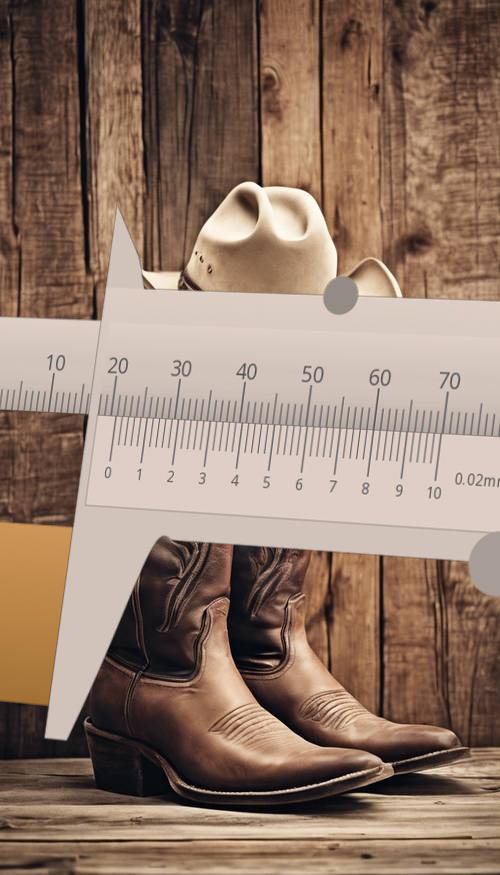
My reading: 20.8 mm
